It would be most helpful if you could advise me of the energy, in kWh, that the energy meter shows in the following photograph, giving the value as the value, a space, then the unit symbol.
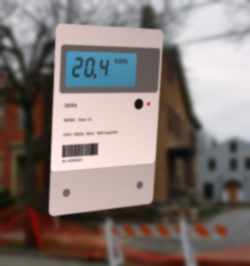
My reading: 20.4 kWh
